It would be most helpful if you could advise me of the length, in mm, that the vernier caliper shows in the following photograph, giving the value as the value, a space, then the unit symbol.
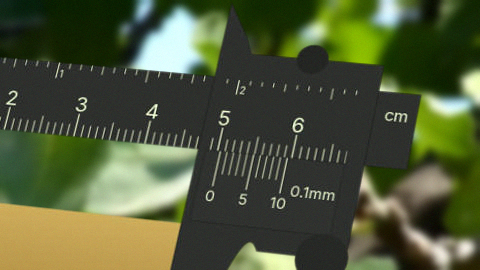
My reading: 50.4 mm
